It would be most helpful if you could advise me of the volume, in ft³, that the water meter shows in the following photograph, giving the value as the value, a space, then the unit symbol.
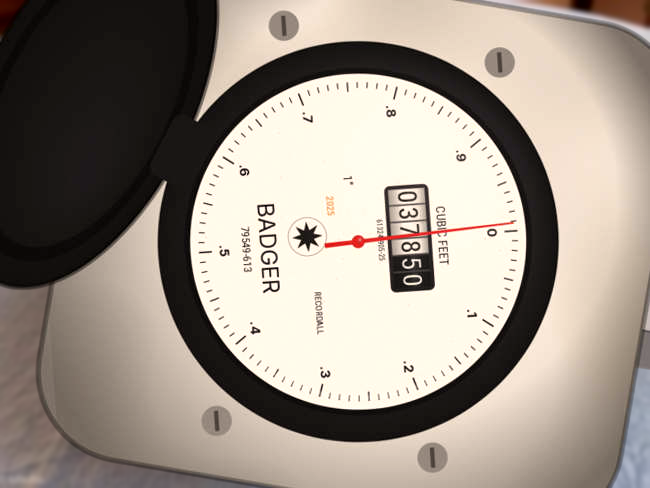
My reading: 37849.99 ft³
